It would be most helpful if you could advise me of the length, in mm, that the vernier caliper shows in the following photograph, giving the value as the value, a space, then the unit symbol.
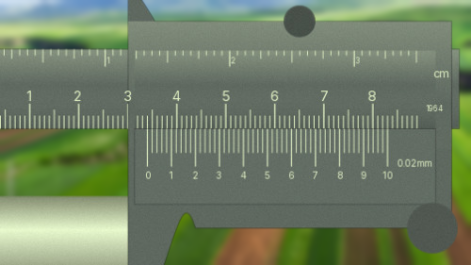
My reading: 34.0 mm
